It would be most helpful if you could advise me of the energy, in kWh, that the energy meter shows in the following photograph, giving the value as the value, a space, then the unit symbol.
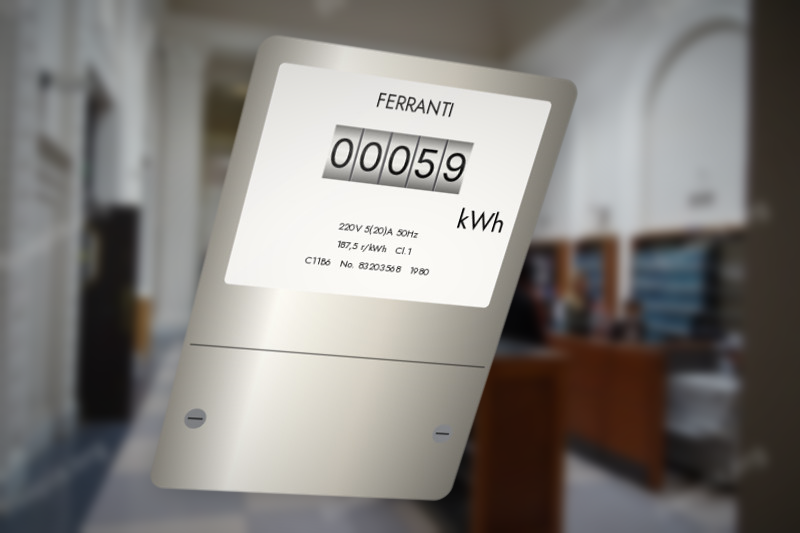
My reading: 59 kWh
